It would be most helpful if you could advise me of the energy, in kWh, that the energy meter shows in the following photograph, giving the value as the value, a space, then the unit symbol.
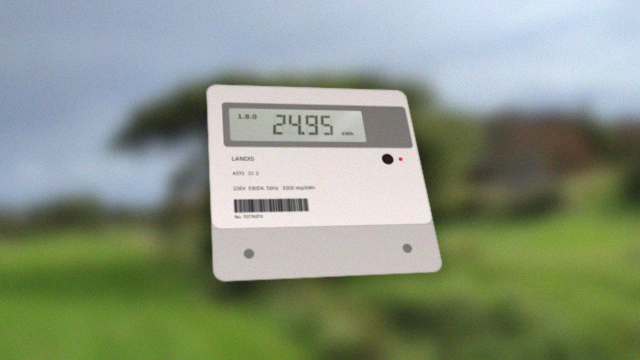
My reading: 24.95 kWh
